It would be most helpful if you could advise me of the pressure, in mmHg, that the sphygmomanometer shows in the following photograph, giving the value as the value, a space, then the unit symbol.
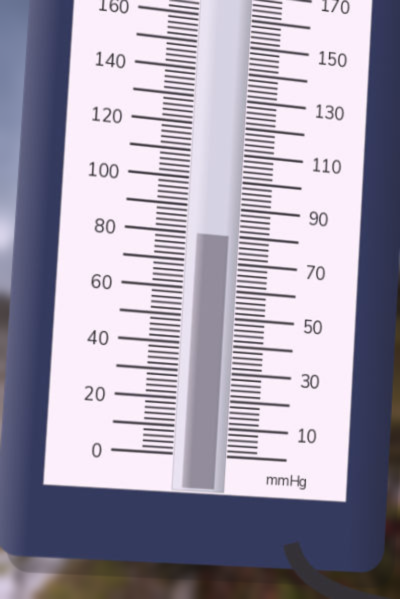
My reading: 80 mmHg
